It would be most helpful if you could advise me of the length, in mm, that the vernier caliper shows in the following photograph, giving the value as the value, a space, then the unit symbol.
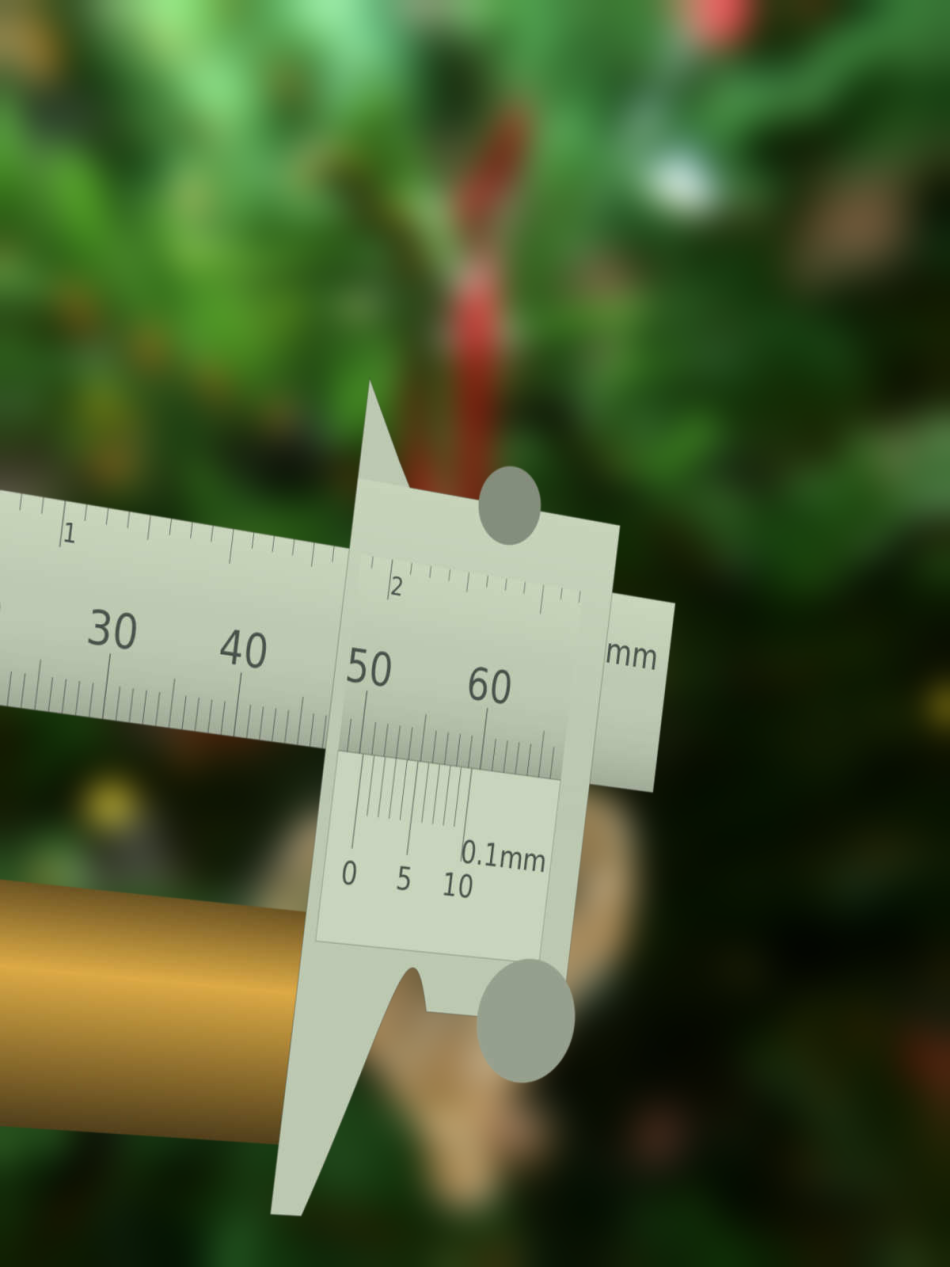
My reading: 50.3 mm
